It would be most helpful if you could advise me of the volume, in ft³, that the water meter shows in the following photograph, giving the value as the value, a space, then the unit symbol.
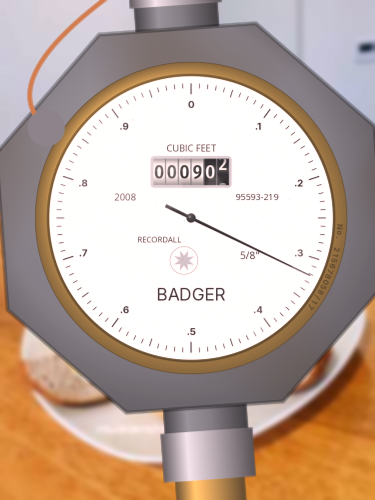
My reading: 902.32 ft³
